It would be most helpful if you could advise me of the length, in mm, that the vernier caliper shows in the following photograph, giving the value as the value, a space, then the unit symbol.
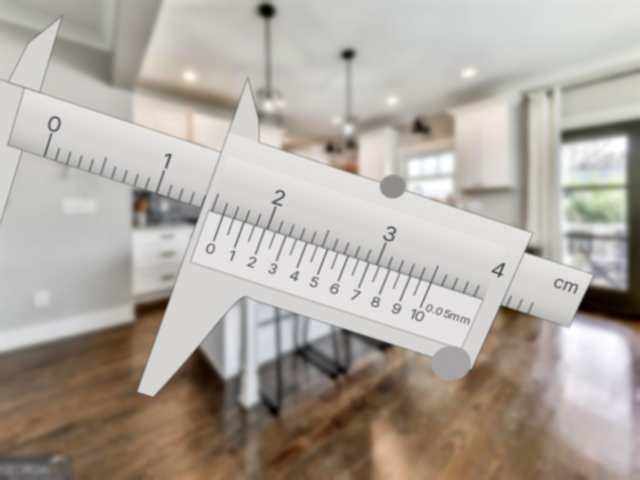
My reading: 16.0 mm
